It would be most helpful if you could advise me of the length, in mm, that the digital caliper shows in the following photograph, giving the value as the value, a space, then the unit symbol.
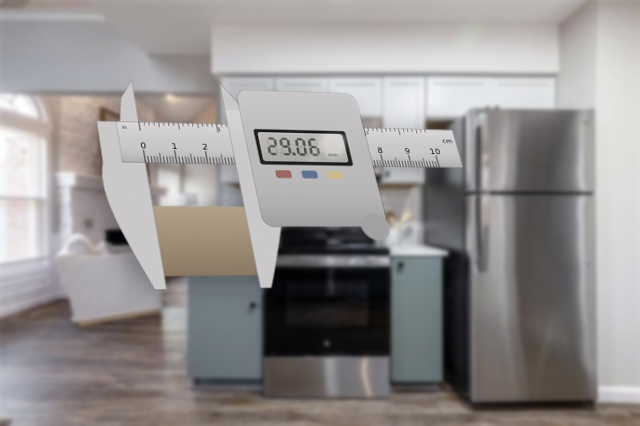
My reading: 29.06 mm
